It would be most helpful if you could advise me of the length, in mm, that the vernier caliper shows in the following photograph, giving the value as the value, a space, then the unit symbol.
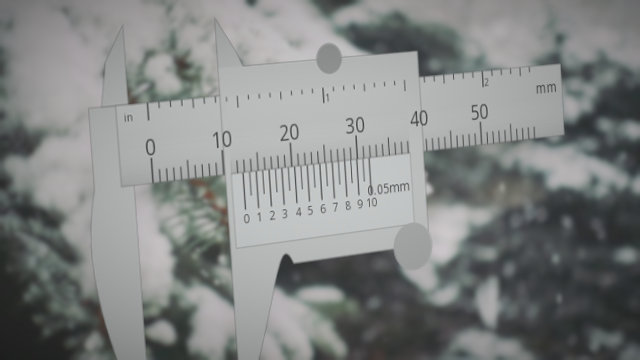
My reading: 12.8 mm
